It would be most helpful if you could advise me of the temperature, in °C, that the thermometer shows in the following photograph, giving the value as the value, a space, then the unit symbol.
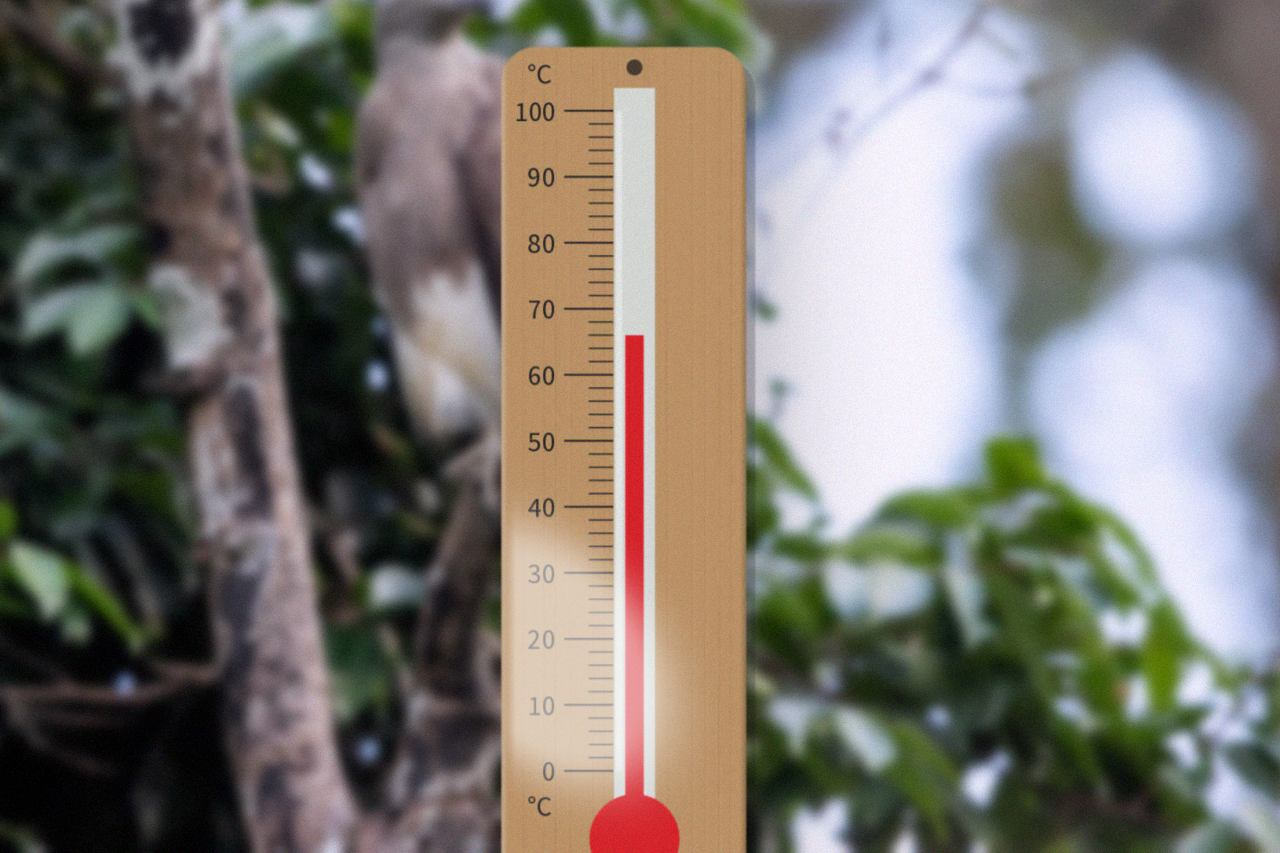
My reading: 66 °C
